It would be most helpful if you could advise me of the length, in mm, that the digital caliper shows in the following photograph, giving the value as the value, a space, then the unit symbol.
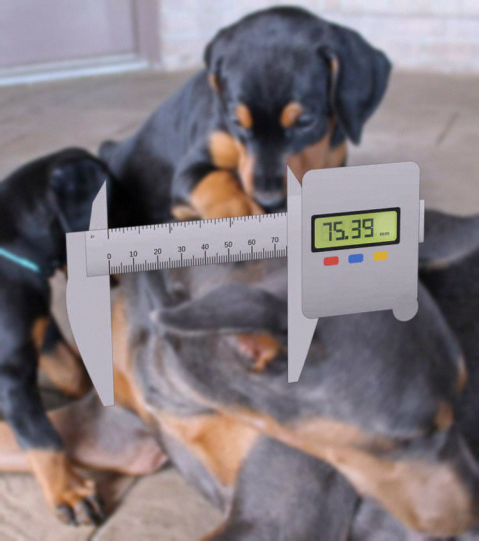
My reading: 75.39 mm
